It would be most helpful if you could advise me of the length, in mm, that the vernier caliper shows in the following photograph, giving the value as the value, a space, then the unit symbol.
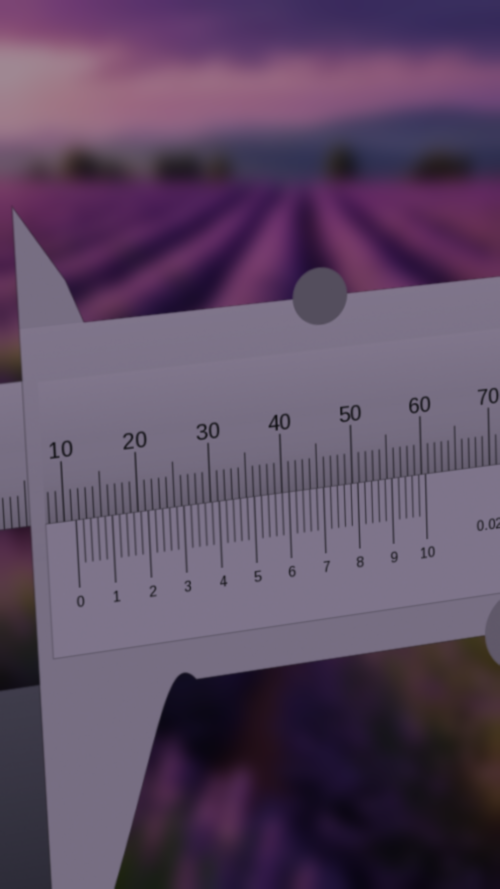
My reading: 11.6 mm
